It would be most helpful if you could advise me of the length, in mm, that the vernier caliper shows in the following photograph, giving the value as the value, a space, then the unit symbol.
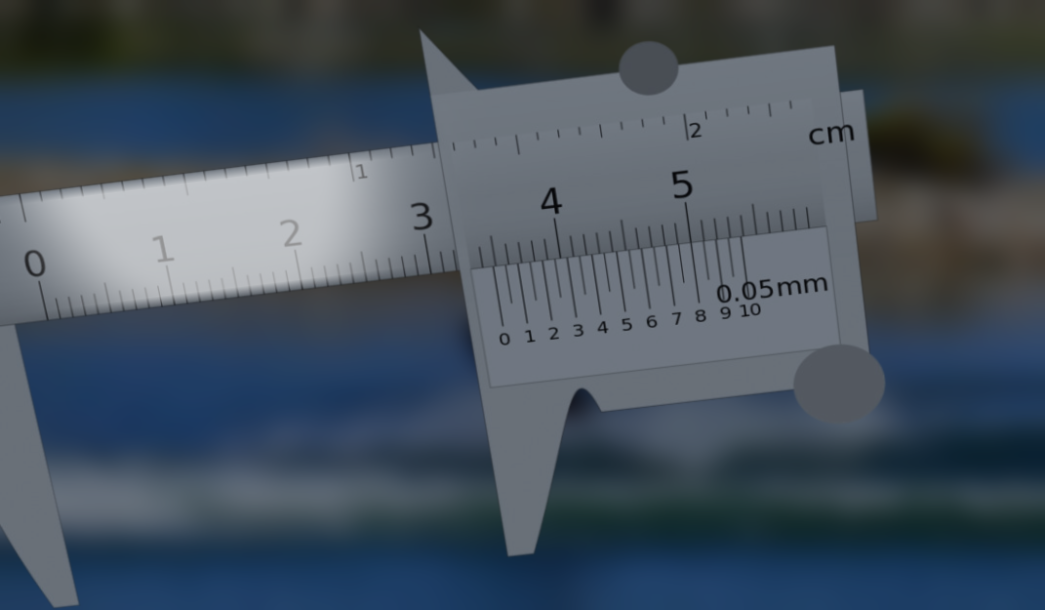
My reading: 34.8 mm
